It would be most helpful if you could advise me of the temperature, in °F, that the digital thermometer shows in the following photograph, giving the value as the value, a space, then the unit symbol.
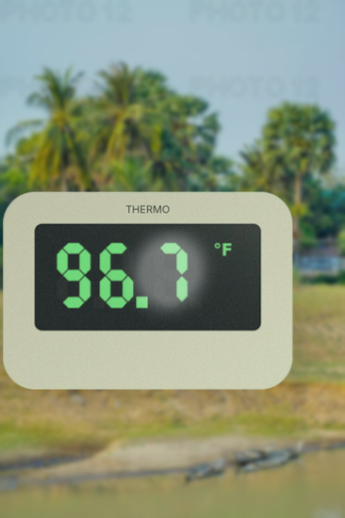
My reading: 96.7 °F
